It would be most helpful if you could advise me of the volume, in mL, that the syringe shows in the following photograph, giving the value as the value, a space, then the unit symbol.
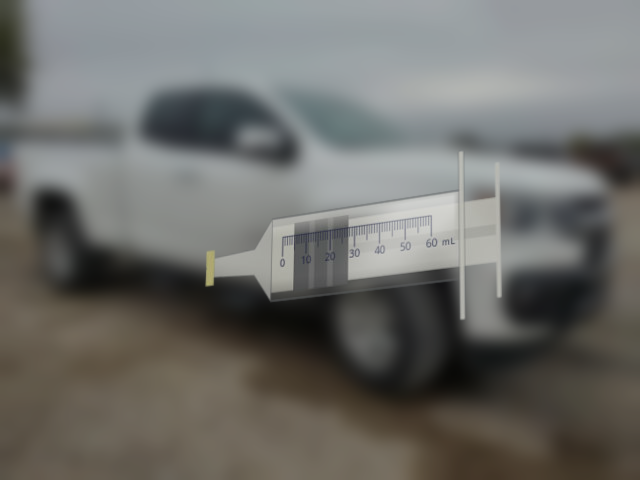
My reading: 5 mL
